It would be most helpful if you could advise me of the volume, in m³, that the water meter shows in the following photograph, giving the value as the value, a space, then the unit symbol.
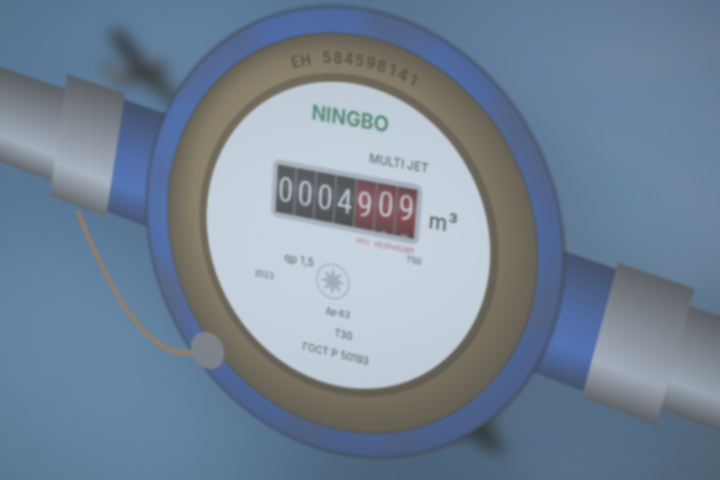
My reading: 4.909 m³
